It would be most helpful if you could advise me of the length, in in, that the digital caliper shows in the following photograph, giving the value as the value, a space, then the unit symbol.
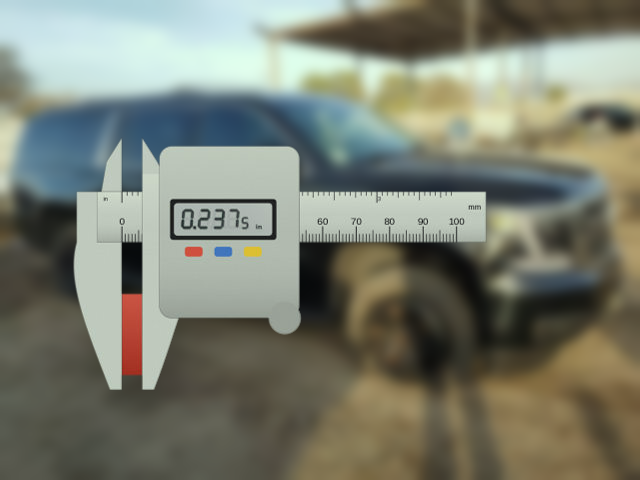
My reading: 0.2375 in
